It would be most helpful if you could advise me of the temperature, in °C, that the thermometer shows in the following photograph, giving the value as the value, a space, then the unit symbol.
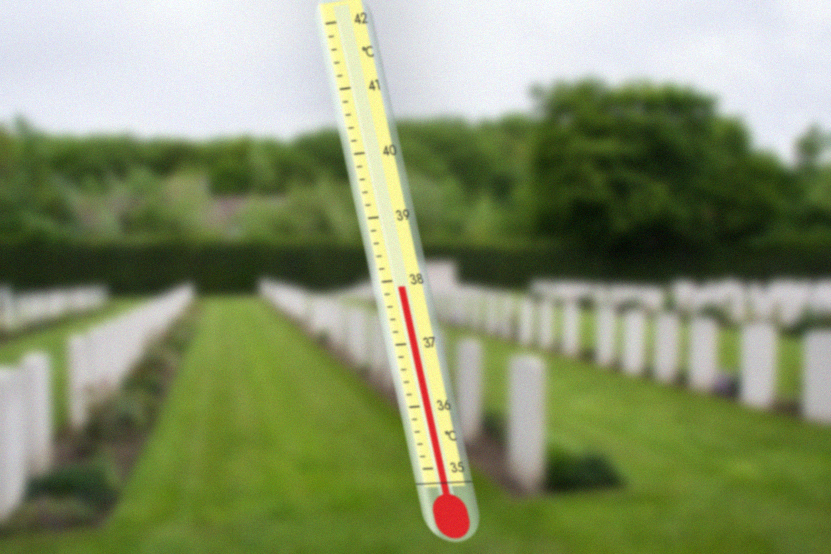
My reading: 37.9 °C
